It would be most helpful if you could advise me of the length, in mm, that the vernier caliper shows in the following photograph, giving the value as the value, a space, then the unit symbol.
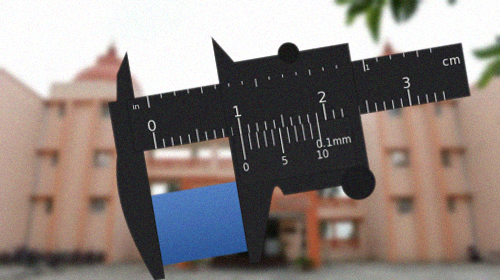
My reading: 10.0 mm
